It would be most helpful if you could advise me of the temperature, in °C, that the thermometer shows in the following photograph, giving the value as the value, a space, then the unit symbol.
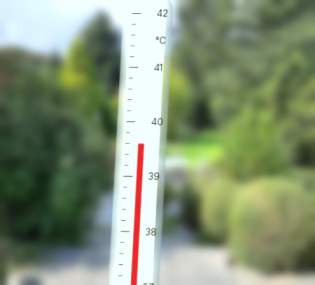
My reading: 39.6 °C
